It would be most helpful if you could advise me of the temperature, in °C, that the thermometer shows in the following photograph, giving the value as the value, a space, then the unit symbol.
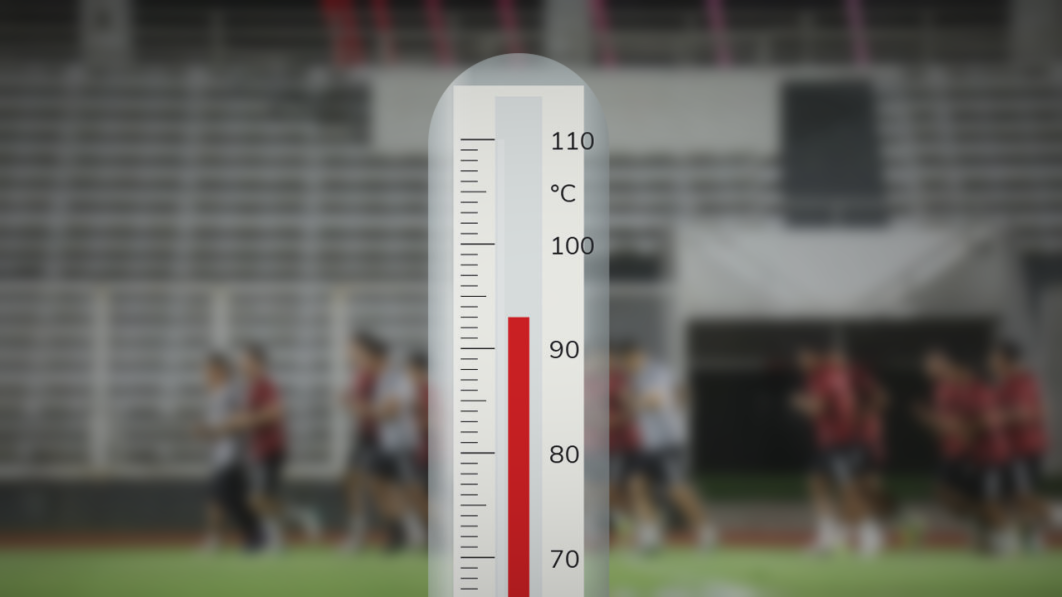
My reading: 93 °C
